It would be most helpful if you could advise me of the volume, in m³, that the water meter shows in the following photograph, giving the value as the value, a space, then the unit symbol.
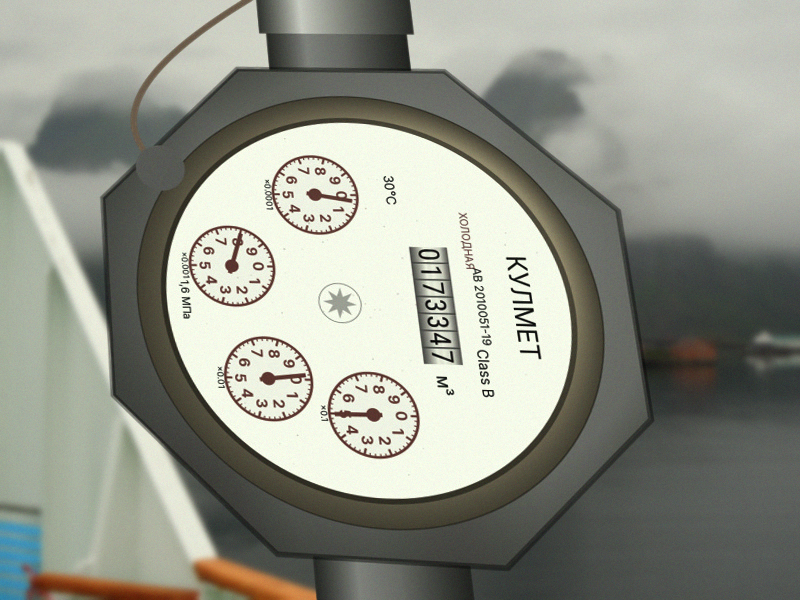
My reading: 173347.4980 m³
